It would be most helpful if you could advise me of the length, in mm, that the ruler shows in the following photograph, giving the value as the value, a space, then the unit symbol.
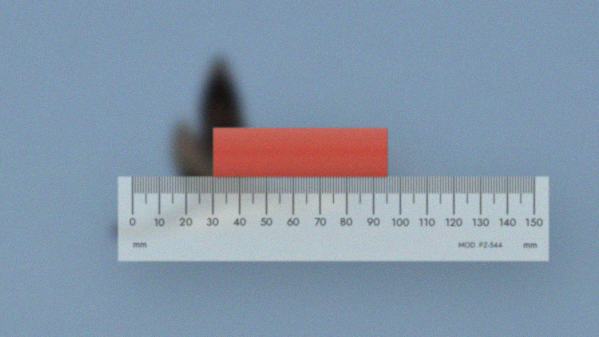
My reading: 65 mm
